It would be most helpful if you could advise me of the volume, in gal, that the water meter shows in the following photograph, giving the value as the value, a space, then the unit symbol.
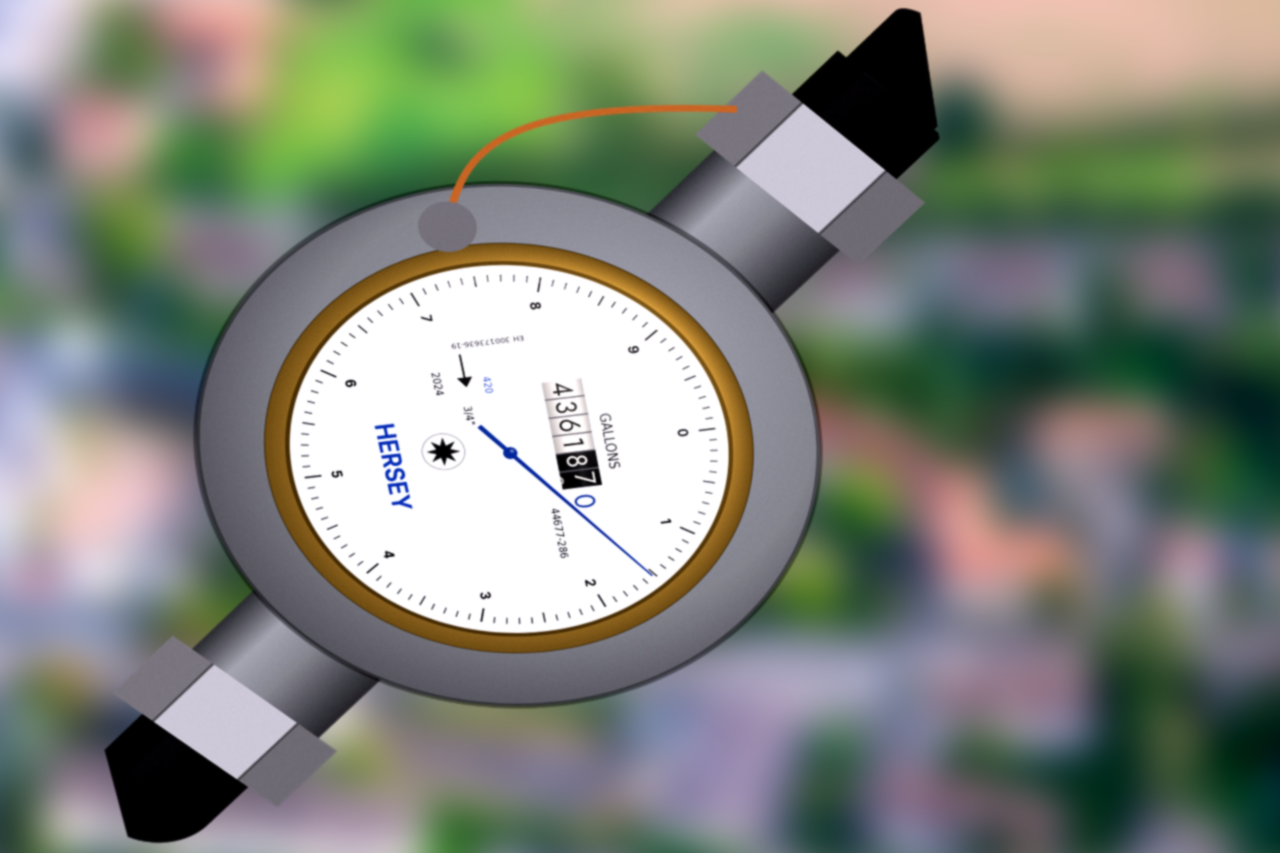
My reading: 4361871.5 gal
